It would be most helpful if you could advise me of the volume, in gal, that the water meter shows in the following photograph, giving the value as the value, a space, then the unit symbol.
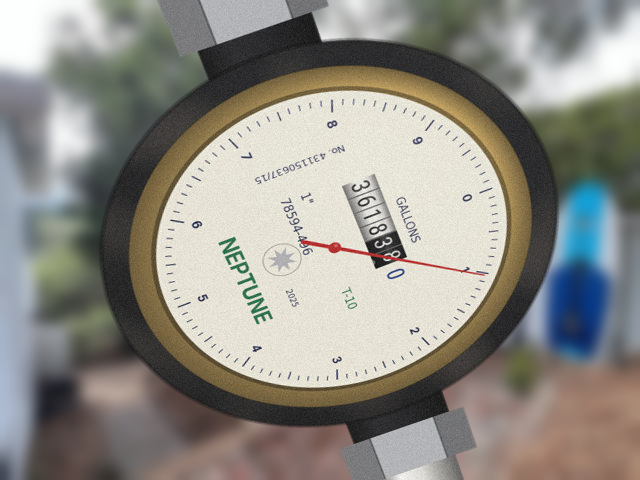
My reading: 3618381.0 gal
